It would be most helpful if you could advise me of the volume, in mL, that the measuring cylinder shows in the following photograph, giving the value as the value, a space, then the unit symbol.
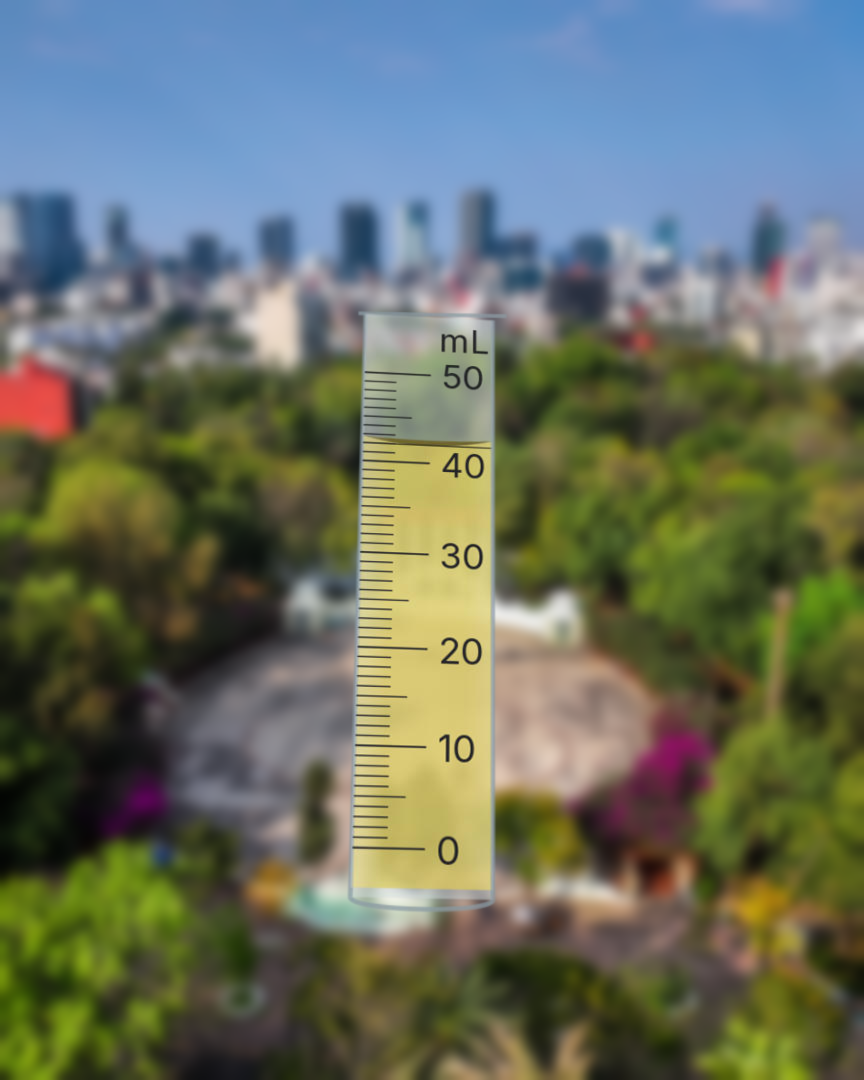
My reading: 42 mL
